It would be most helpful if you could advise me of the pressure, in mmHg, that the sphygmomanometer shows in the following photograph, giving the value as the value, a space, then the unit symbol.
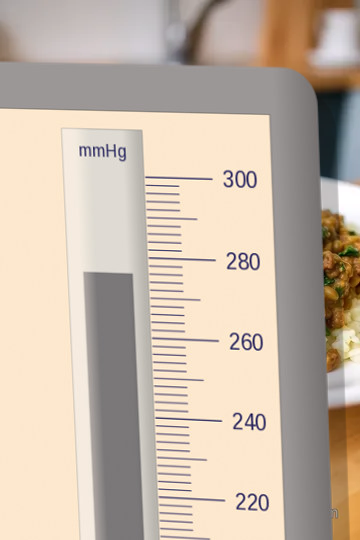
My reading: 276 mmHg
